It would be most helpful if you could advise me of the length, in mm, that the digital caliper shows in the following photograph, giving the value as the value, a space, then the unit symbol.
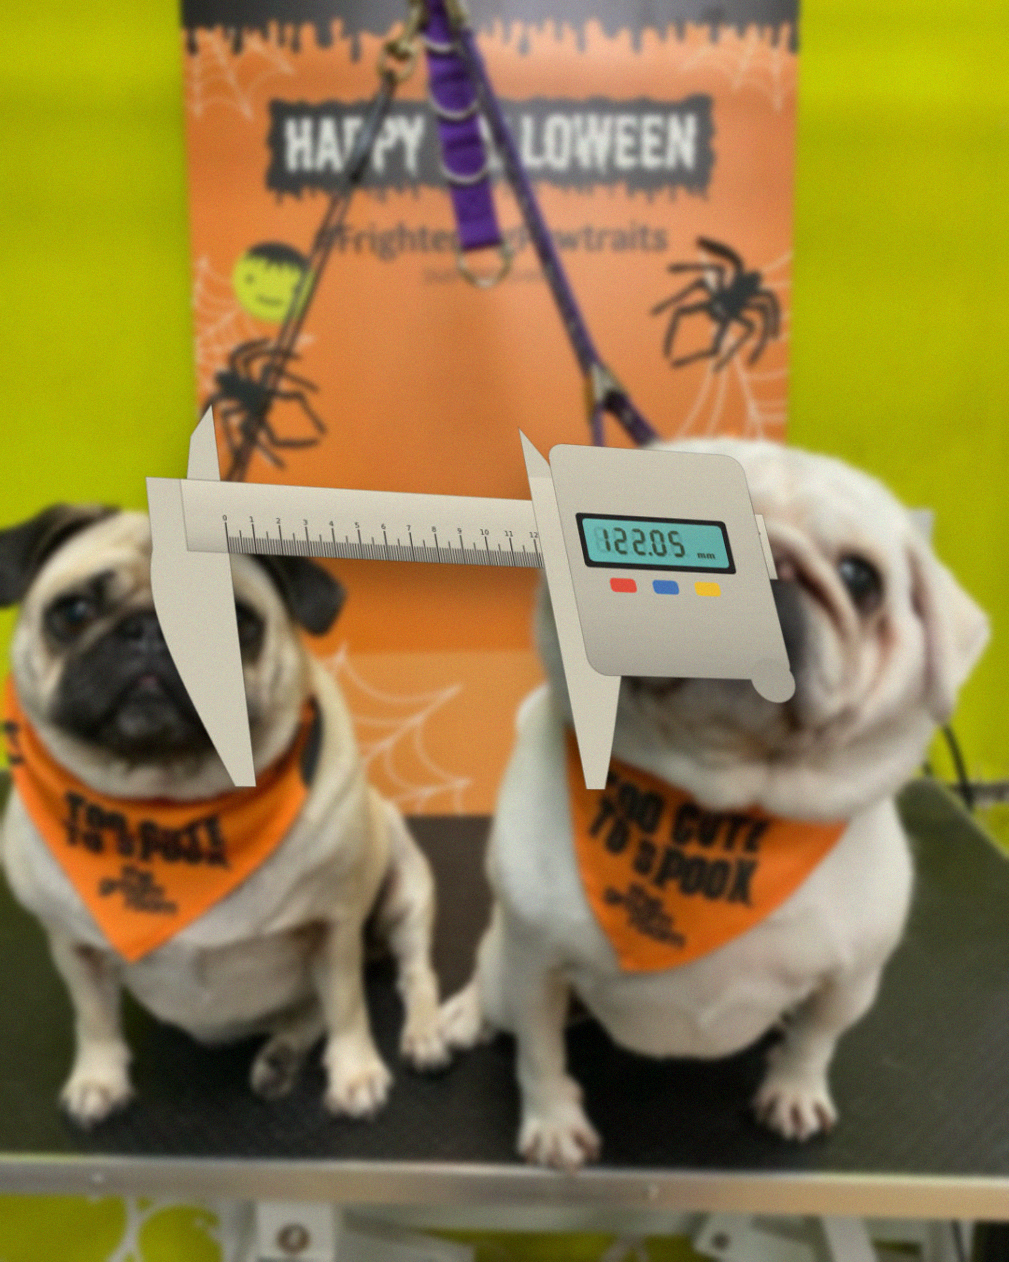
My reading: 122.05 mm
